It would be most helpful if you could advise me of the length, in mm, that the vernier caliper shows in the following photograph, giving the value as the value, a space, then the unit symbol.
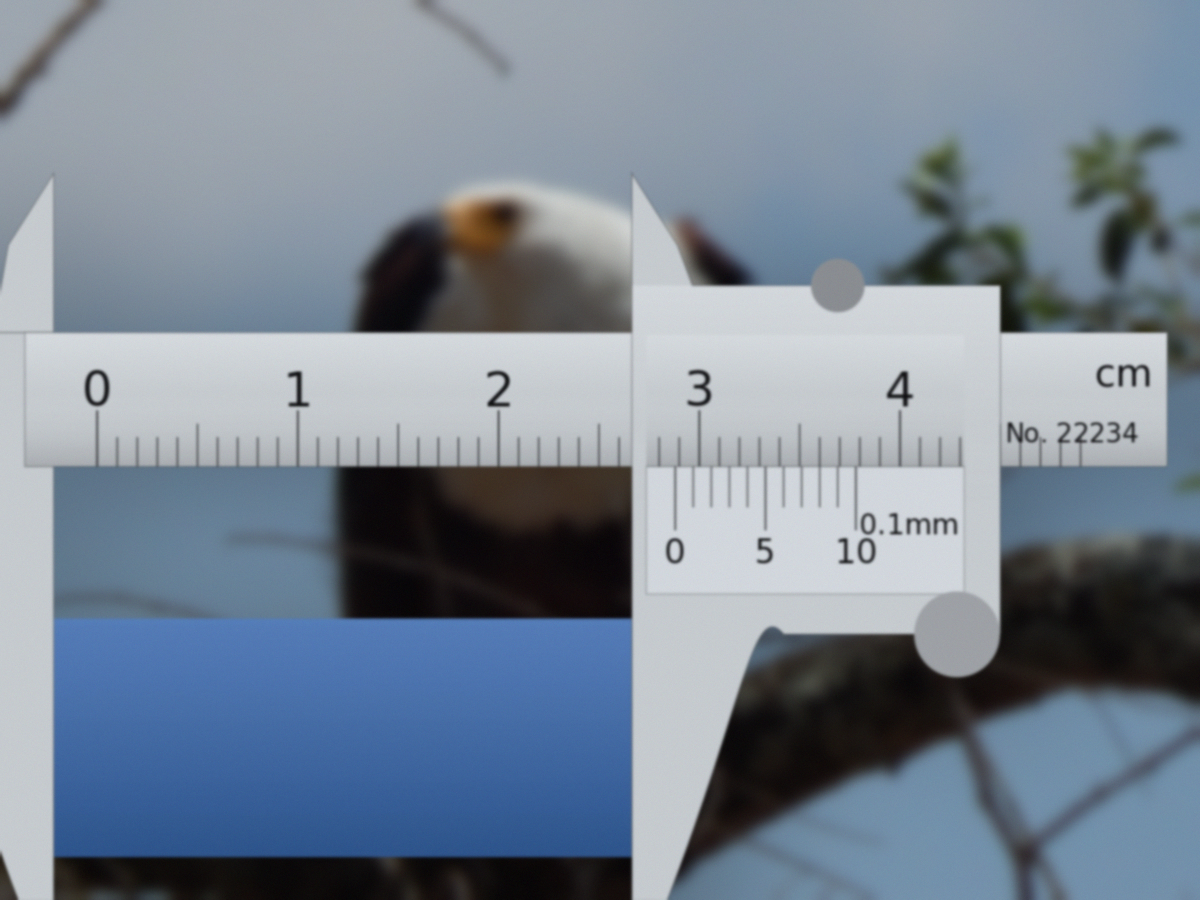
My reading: 28.8 mm
